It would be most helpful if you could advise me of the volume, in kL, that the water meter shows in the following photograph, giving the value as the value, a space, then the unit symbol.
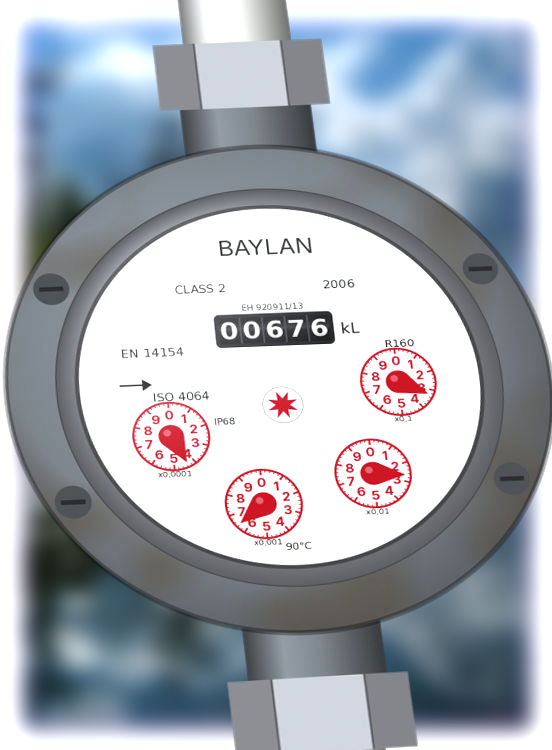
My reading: 676.3264 kL
